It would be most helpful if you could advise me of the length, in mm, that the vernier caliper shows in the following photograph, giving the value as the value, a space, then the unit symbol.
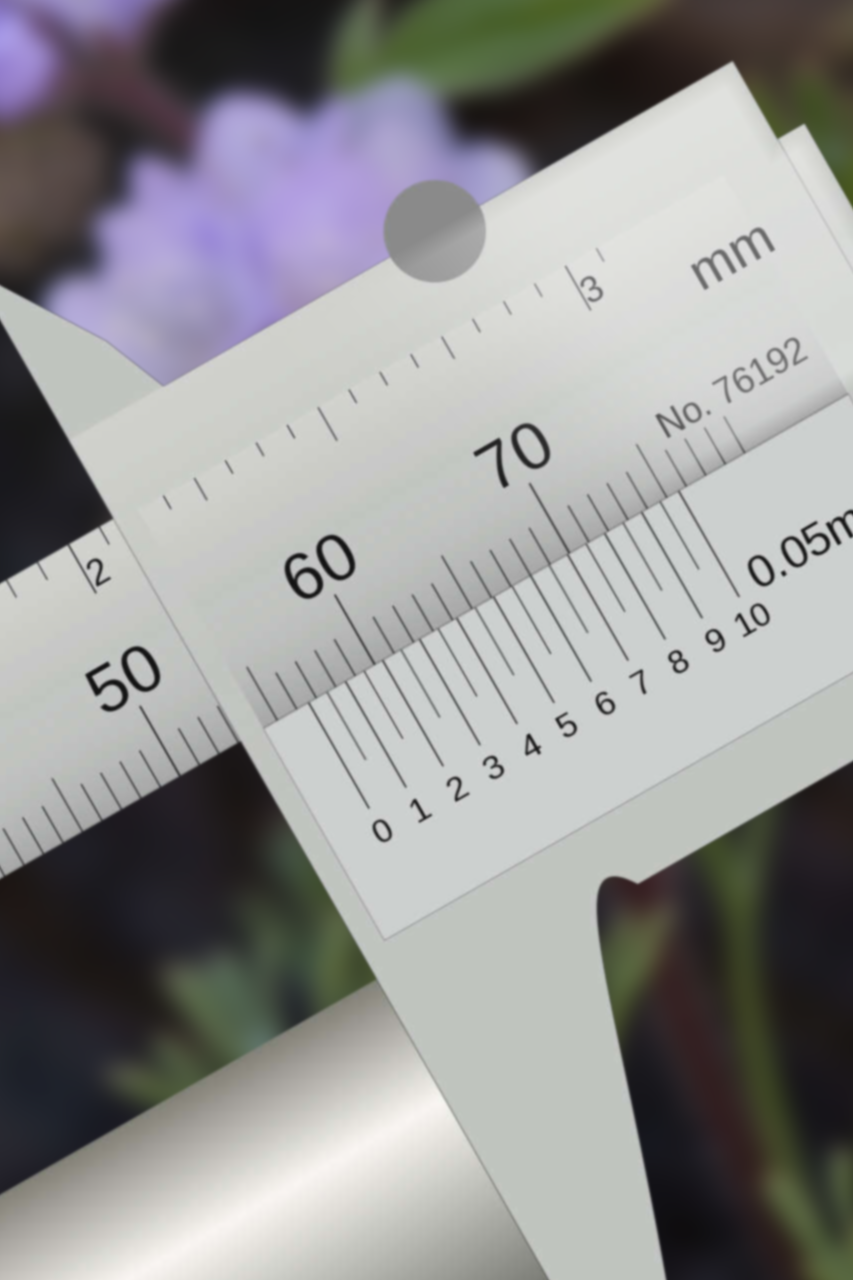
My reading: 56.6 mm
